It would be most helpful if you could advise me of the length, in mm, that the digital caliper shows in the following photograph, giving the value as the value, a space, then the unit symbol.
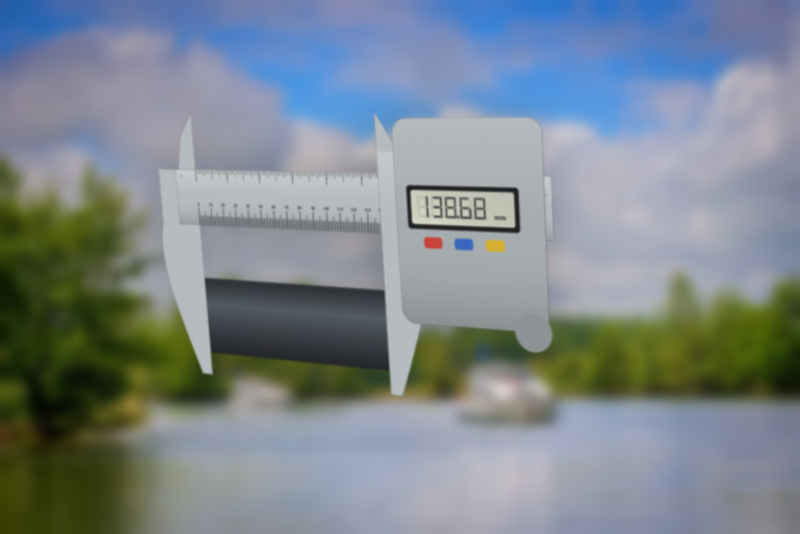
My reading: 138.68 mm
